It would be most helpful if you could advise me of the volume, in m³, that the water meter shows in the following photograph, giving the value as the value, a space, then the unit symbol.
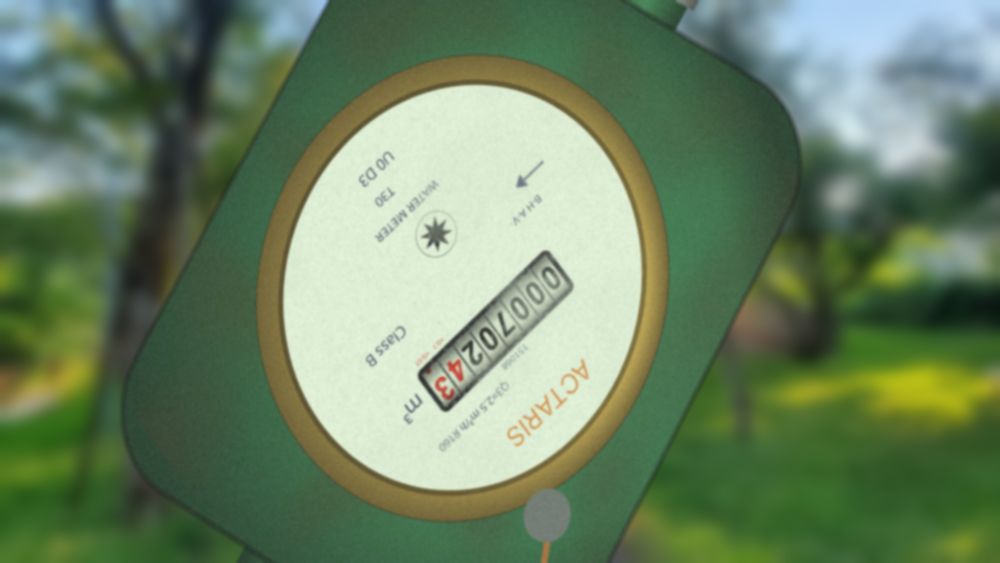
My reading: 702.43 m³
